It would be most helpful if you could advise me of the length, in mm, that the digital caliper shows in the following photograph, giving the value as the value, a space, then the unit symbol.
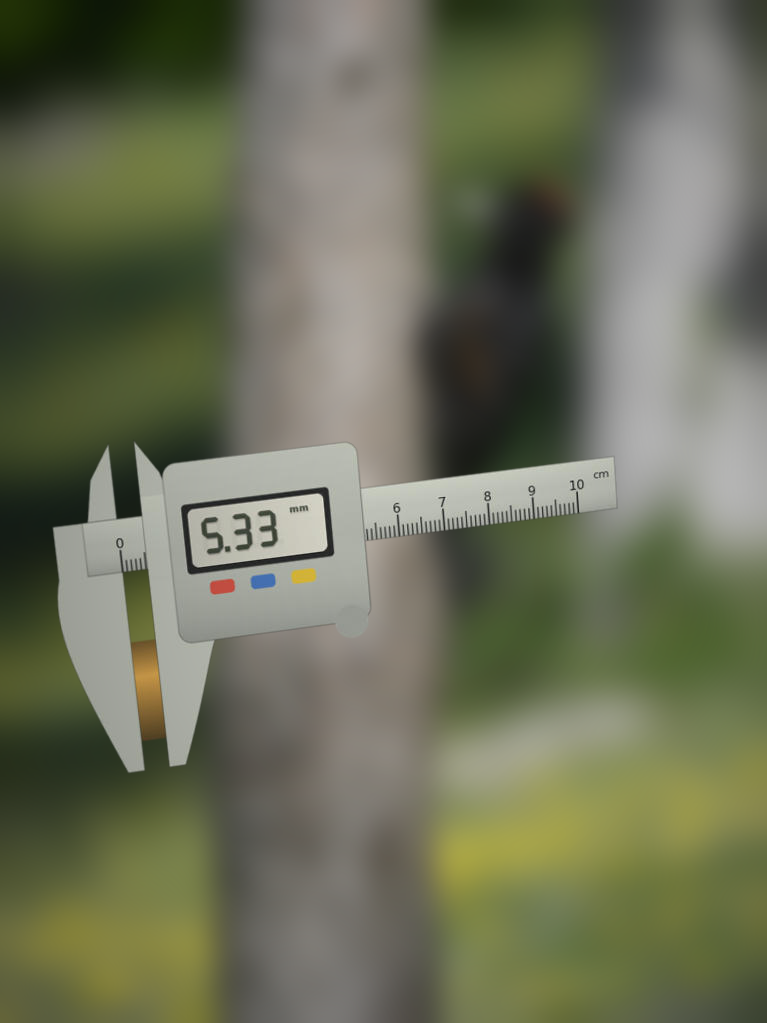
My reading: 5.33 mm
